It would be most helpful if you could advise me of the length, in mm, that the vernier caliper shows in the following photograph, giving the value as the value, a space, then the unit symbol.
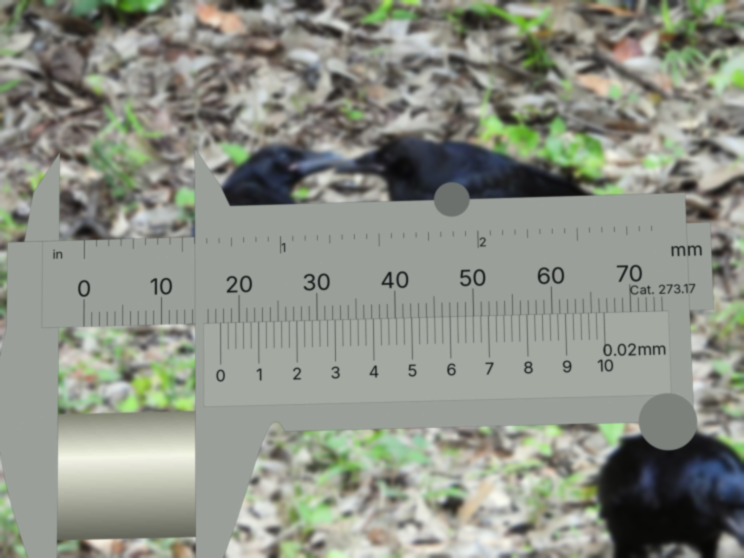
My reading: 17.6 mm
